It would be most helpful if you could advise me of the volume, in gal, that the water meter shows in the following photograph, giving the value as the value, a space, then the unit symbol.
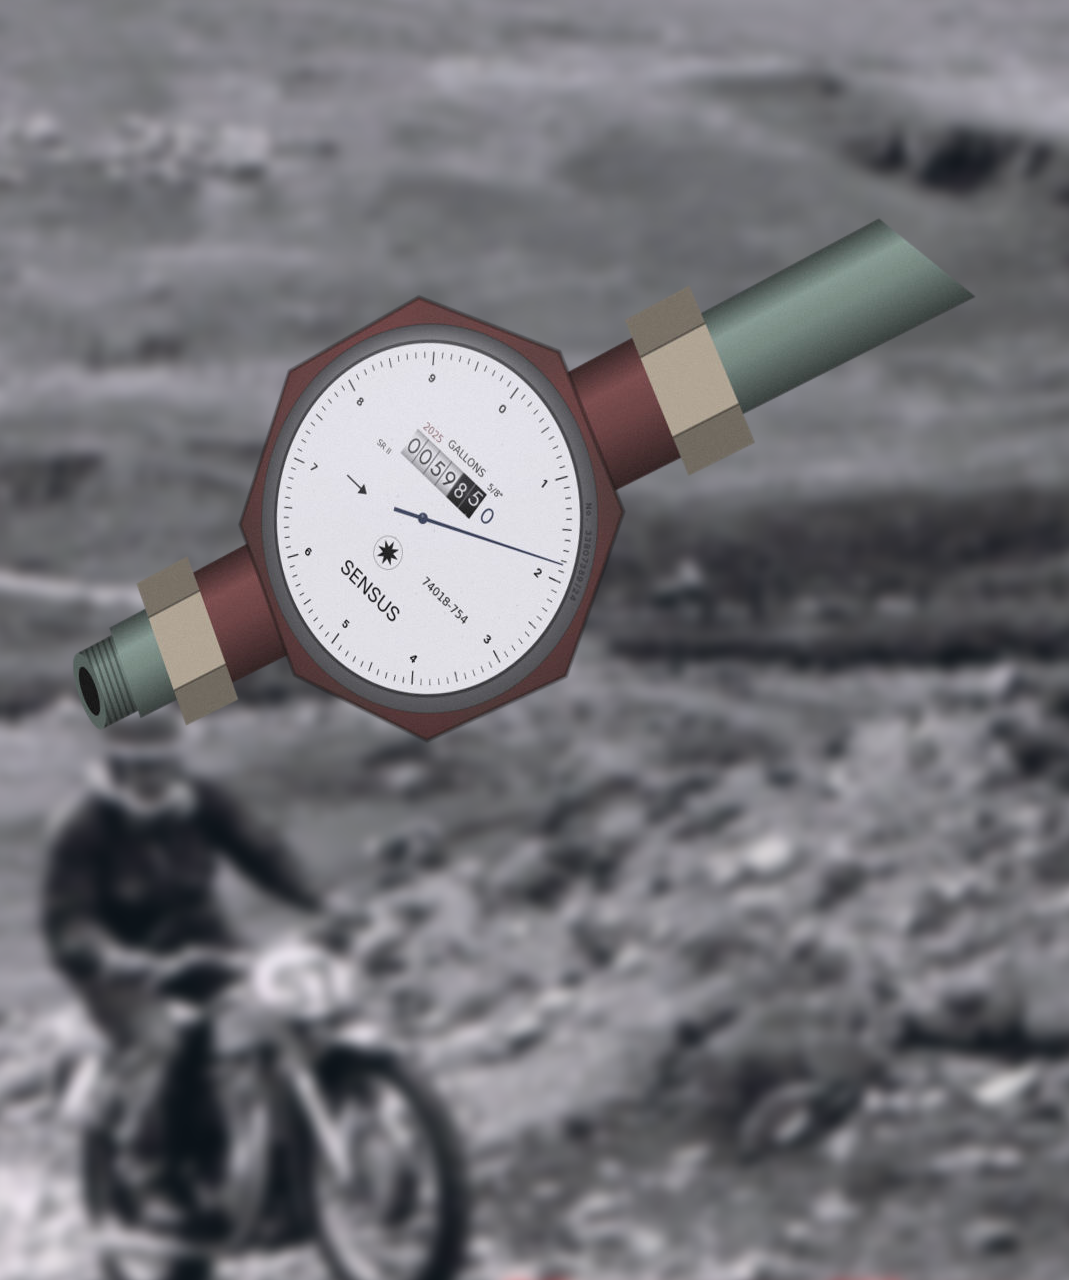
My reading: 59851.8 gal
